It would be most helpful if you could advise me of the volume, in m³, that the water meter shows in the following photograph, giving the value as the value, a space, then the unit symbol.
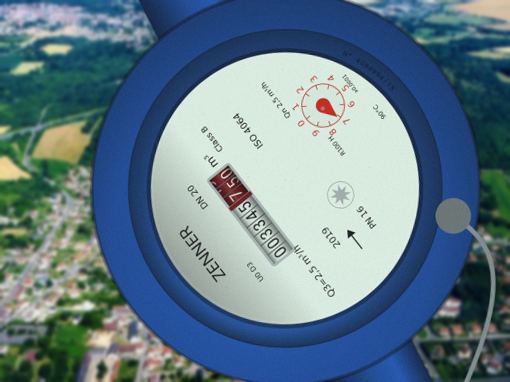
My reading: 3345.7497 m³
